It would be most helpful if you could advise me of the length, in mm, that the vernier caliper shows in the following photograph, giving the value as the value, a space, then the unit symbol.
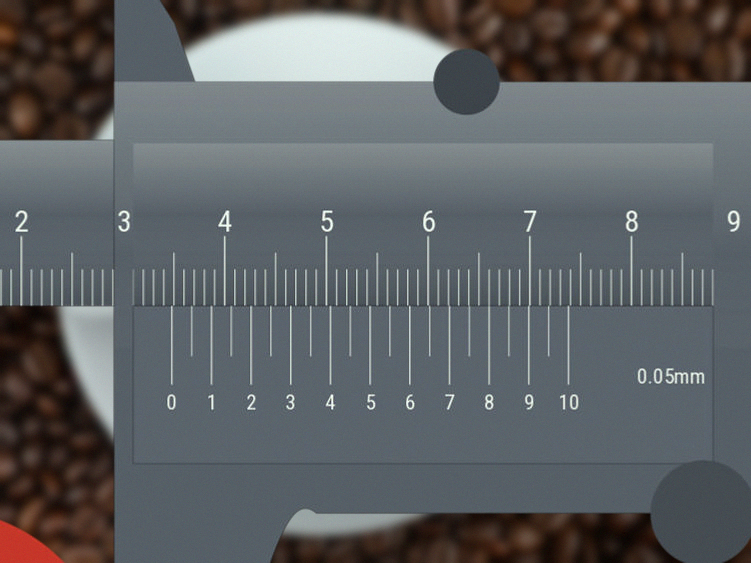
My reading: 34.8 mm
